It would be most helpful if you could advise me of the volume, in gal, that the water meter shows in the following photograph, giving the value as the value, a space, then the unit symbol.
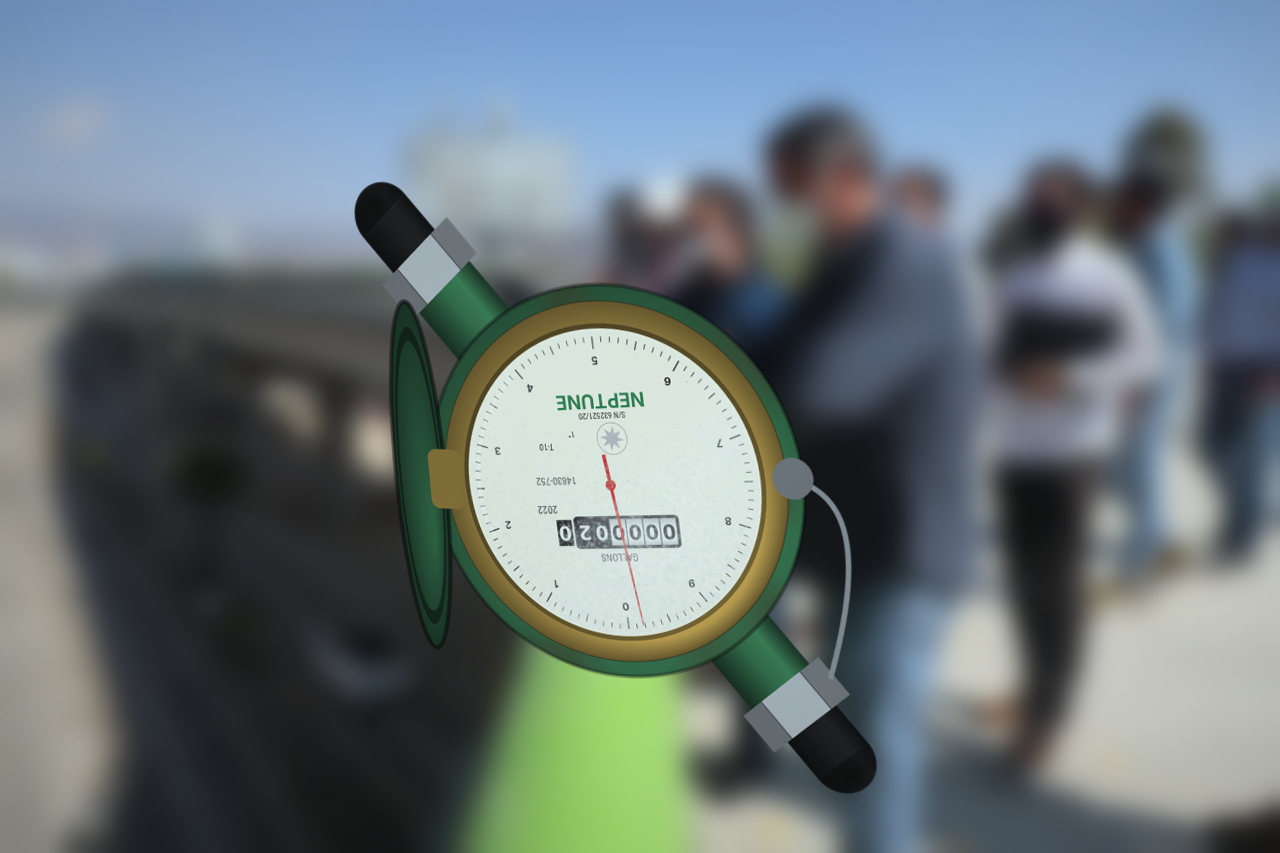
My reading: 19.8 gal
